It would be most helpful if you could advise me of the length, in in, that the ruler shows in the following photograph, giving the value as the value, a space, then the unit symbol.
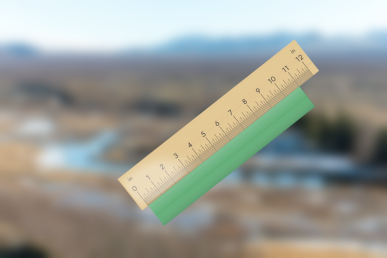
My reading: 11 in
